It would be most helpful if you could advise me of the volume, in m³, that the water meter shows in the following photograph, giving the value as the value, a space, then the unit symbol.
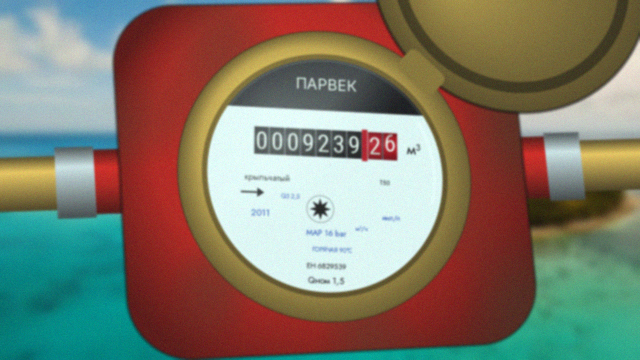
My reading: 9239.26 m³
